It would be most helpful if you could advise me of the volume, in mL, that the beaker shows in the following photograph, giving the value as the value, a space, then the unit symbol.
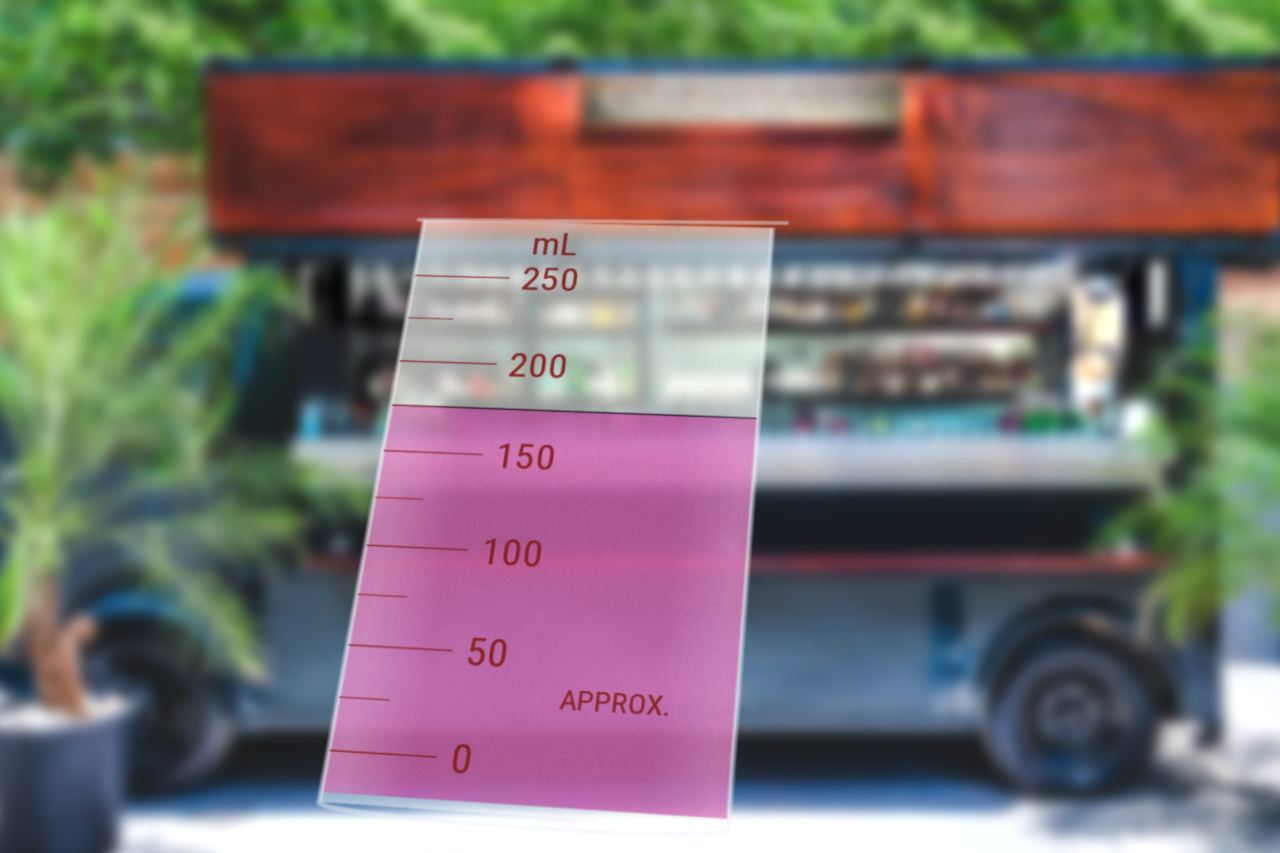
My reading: 175 mL
